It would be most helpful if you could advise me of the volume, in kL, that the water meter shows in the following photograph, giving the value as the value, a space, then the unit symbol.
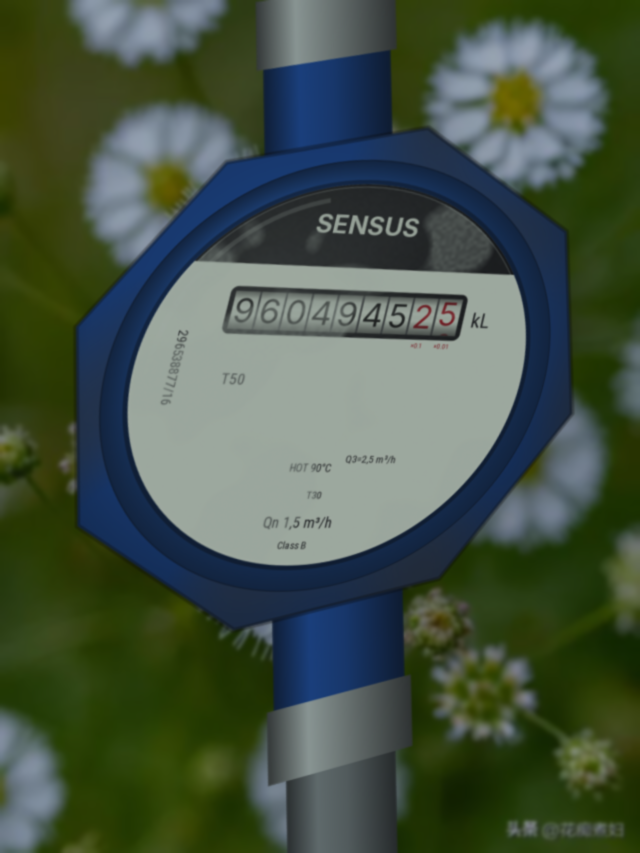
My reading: 9604945.25 kL
